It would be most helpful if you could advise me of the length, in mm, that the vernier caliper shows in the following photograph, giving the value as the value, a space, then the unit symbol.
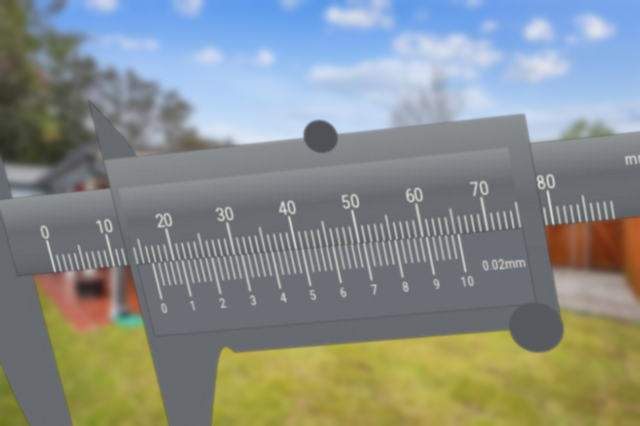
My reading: 16.5 mm
